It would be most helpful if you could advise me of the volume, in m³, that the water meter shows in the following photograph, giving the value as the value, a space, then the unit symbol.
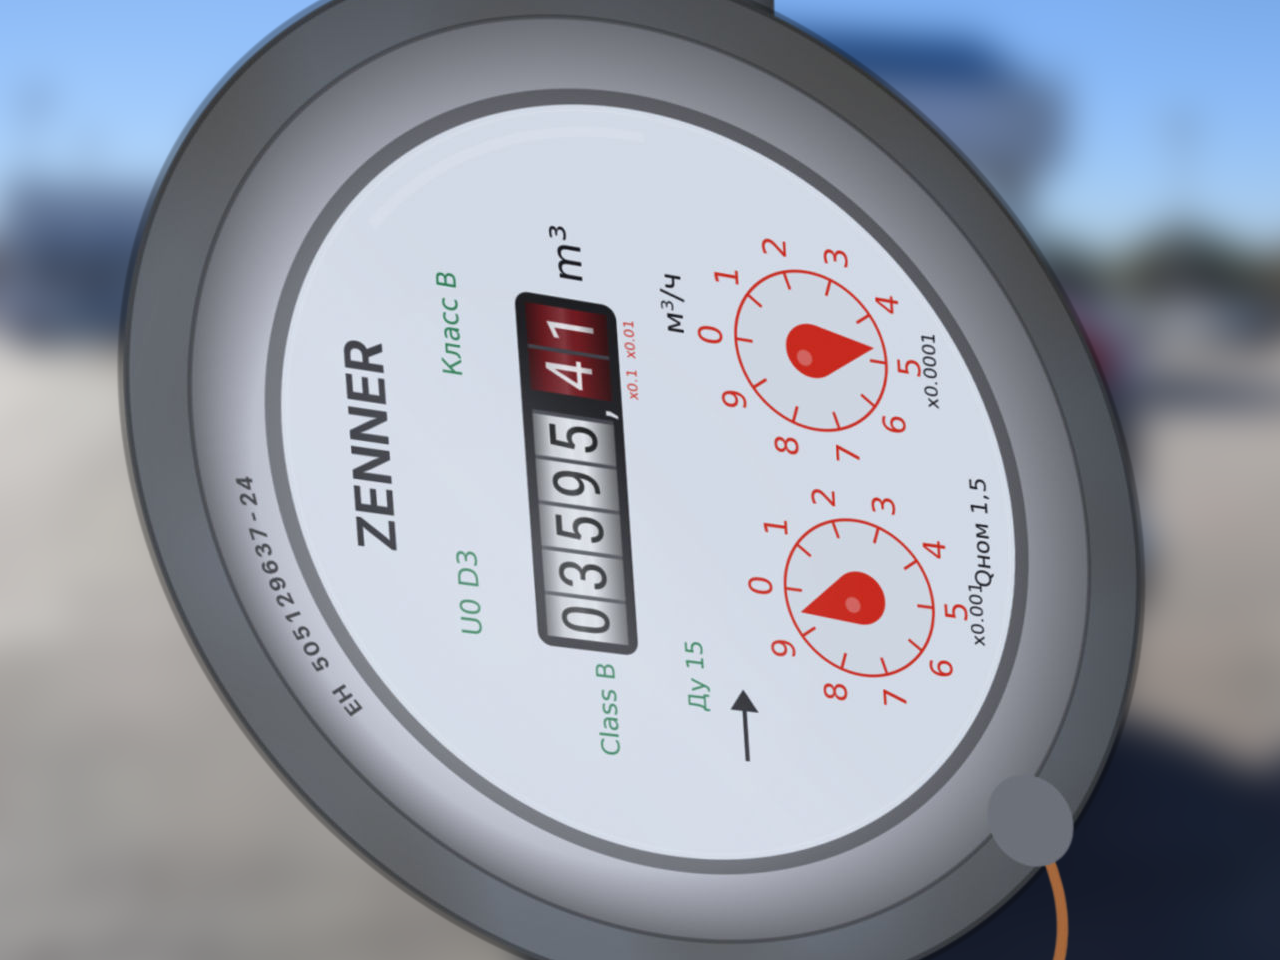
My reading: 3595.4094 m³
